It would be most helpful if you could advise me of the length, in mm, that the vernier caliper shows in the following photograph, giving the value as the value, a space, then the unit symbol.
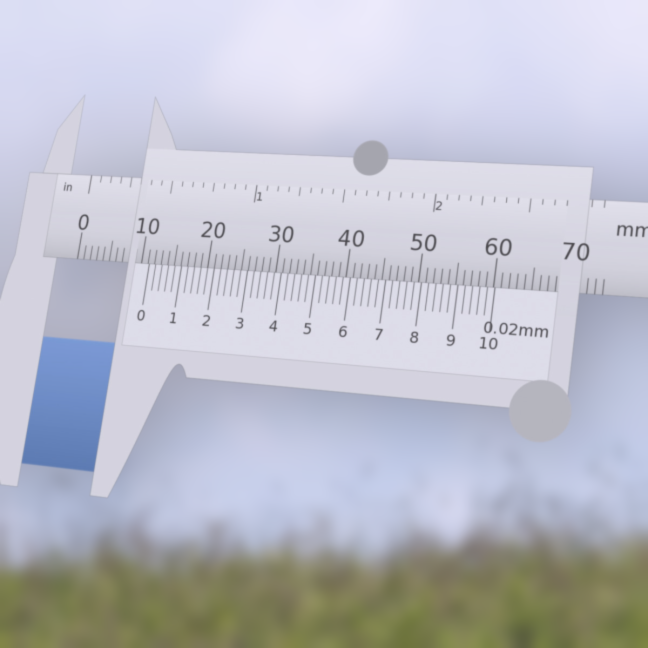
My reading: 11.2 mm
